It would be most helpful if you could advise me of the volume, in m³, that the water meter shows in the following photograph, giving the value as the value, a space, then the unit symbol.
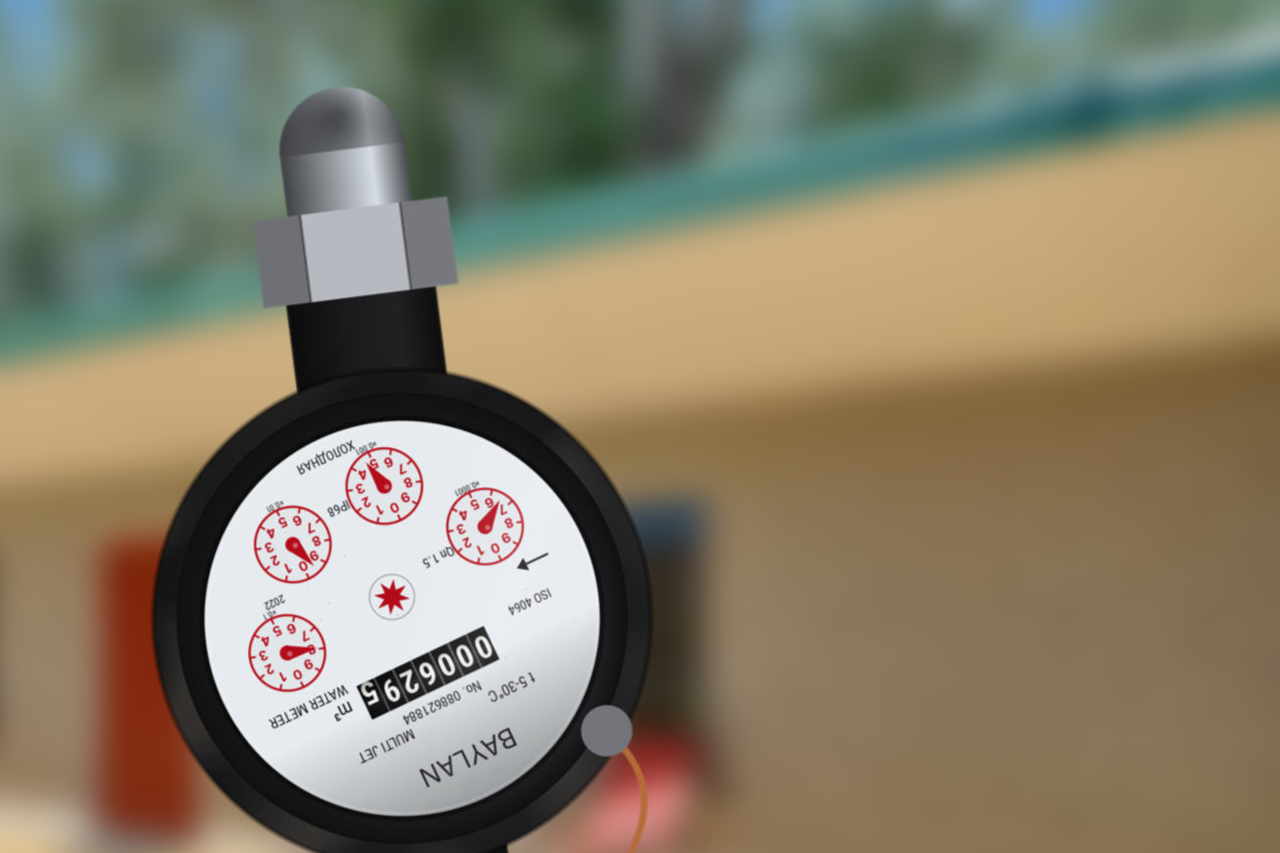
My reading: 6294.7946 m³
